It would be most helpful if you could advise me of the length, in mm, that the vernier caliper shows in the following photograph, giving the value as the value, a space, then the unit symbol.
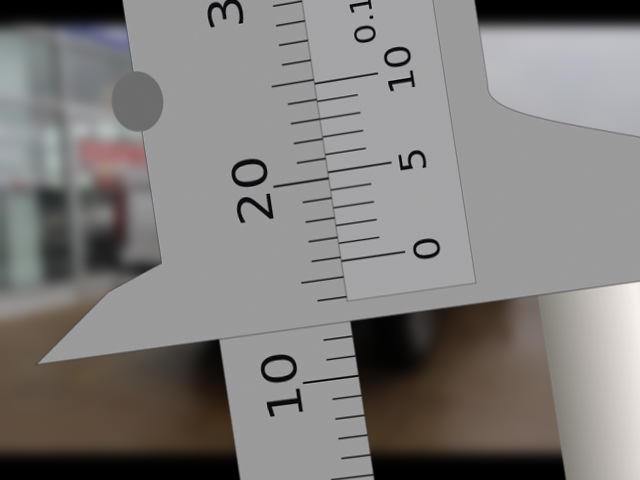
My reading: 15.8 mm
